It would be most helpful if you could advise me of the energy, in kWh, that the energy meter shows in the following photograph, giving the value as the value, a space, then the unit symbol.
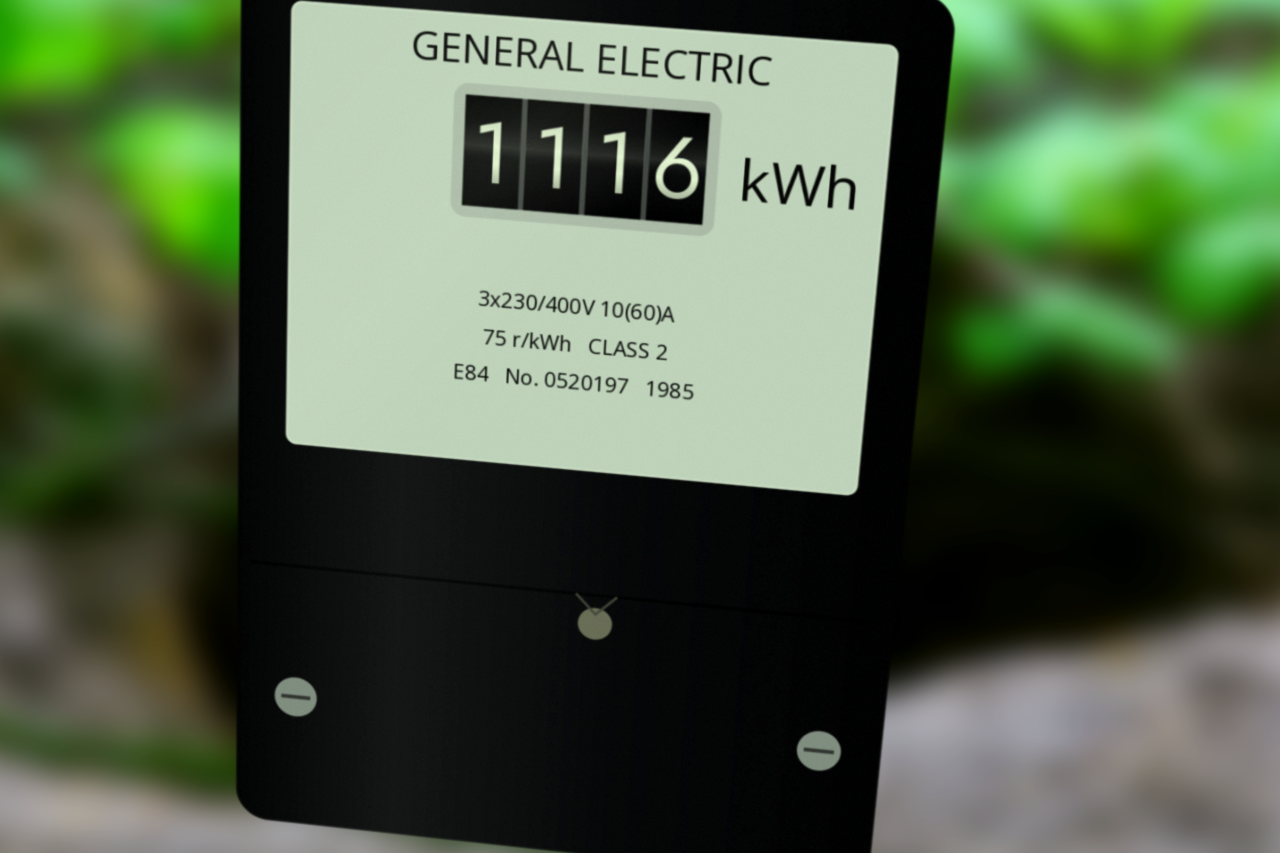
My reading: 1116 kWh
